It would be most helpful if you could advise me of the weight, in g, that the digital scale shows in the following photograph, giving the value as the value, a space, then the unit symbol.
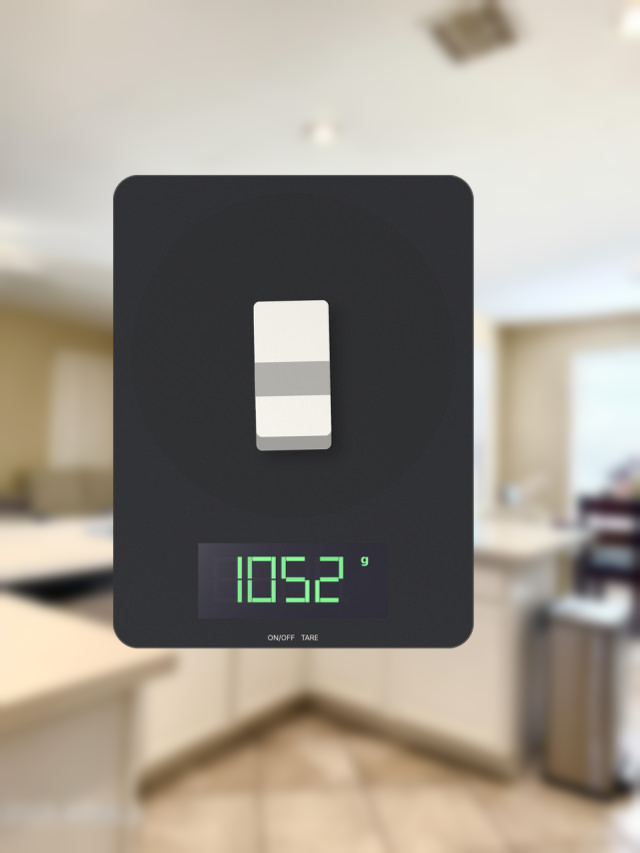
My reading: 1052 g
